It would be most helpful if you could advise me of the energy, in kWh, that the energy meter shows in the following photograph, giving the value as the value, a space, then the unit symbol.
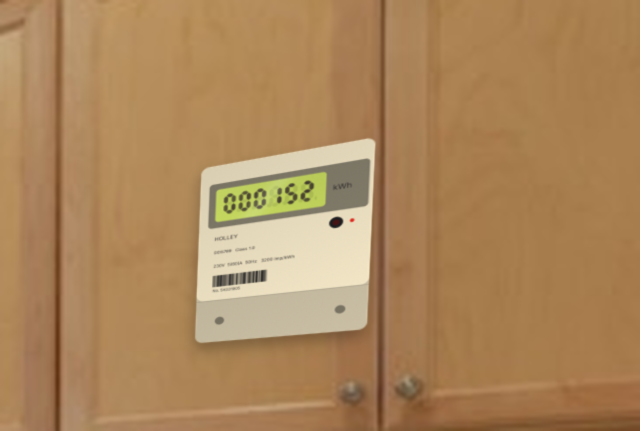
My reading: 152 kWh
